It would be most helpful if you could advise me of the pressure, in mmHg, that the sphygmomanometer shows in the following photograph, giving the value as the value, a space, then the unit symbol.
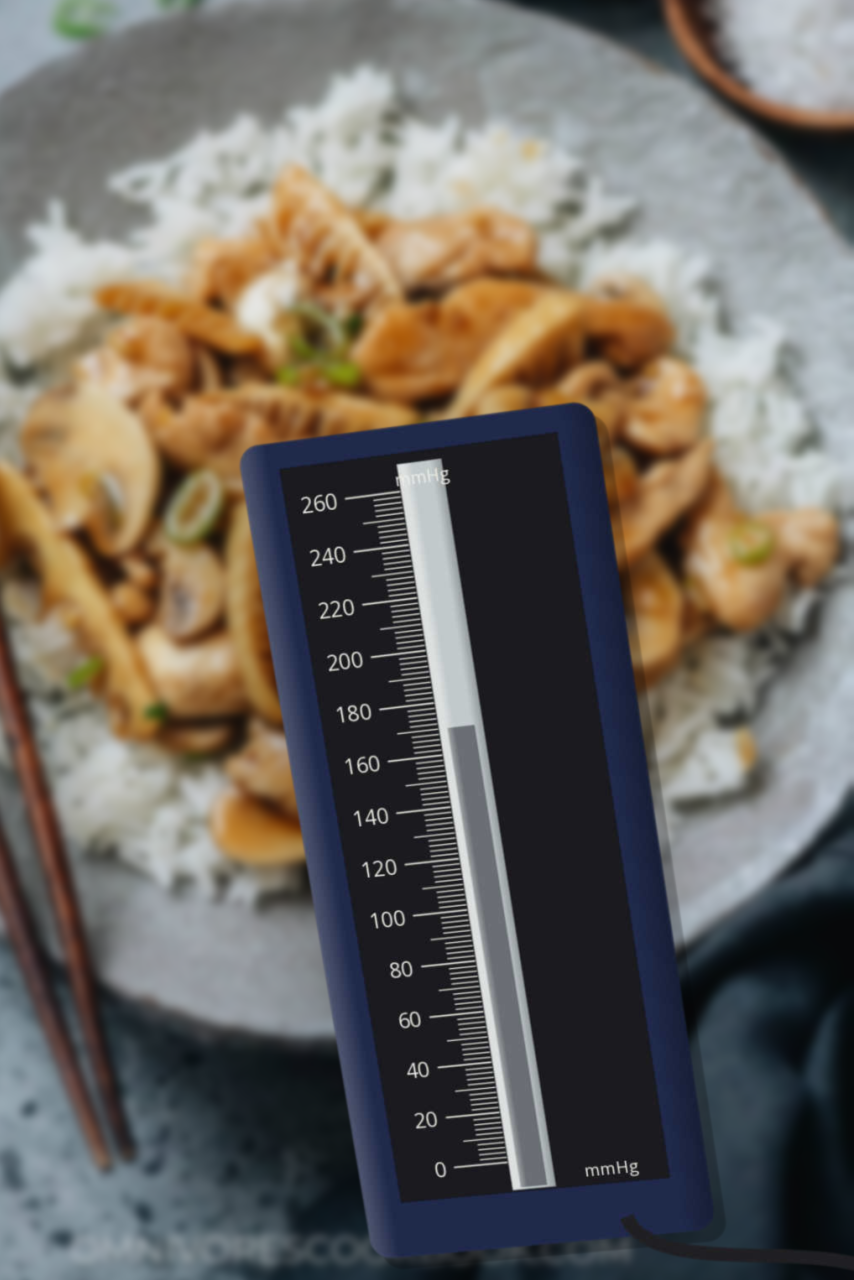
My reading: 170 mmHg
